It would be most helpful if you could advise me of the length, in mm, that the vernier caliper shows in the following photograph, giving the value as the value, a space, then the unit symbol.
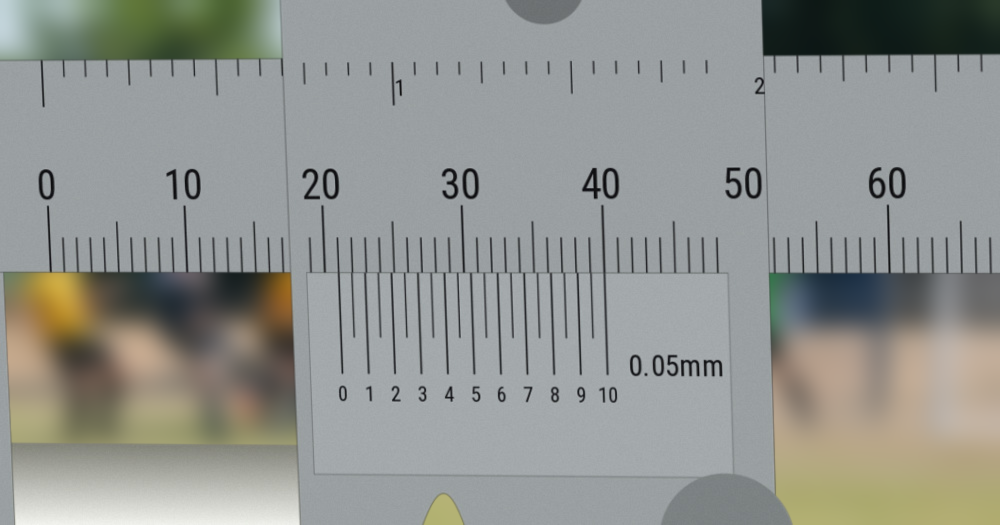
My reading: 21.0 mm
